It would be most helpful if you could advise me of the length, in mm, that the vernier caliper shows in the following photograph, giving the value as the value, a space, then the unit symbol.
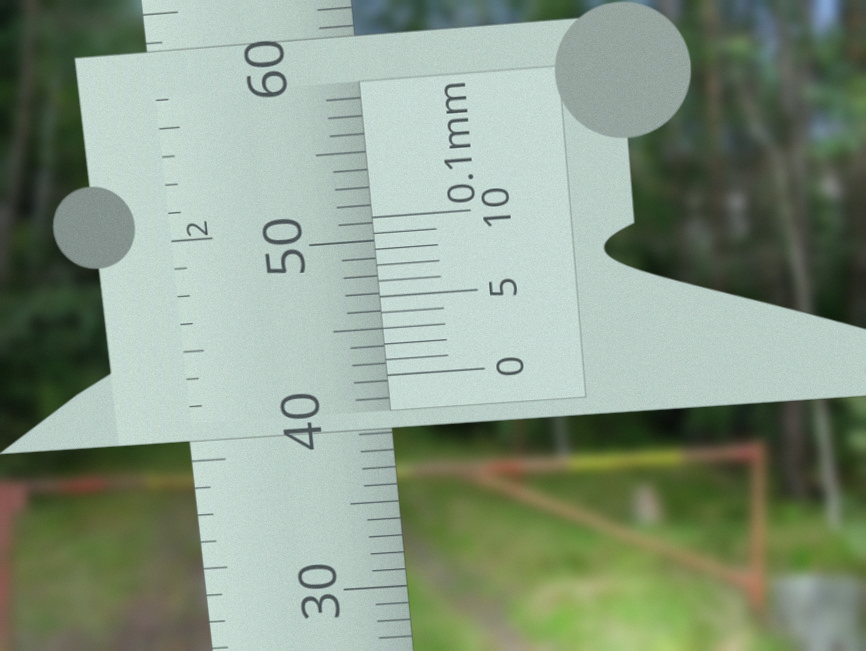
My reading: 42.3 mm
